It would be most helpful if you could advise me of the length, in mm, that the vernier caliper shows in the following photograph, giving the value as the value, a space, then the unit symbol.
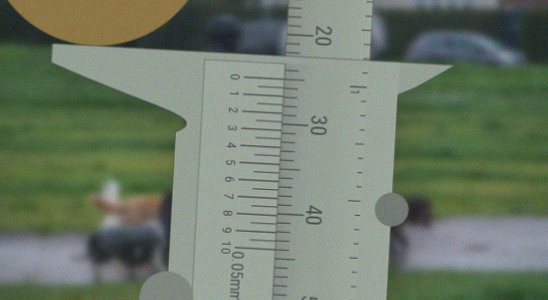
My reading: 25.0 mm
